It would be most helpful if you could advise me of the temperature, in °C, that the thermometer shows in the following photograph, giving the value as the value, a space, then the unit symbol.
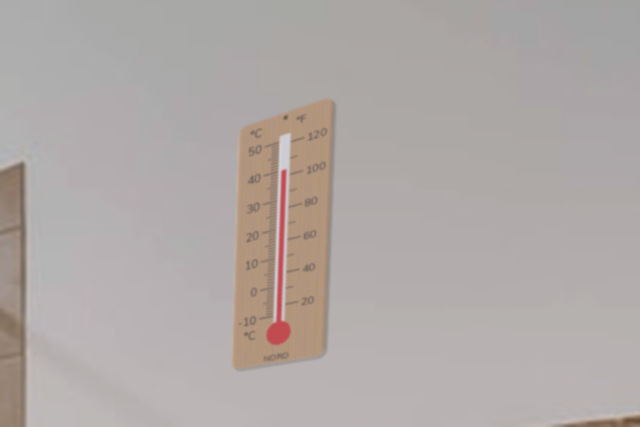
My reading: 40 °C
